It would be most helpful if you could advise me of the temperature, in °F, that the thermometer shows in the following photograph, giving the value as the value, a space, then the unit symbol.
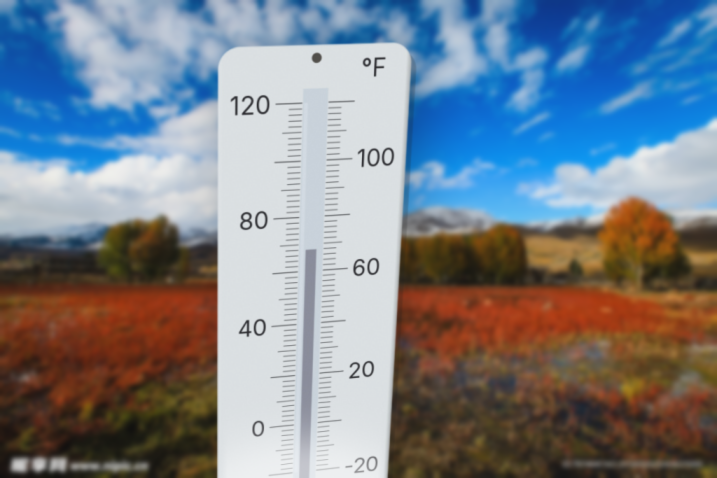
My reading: 68 °F
